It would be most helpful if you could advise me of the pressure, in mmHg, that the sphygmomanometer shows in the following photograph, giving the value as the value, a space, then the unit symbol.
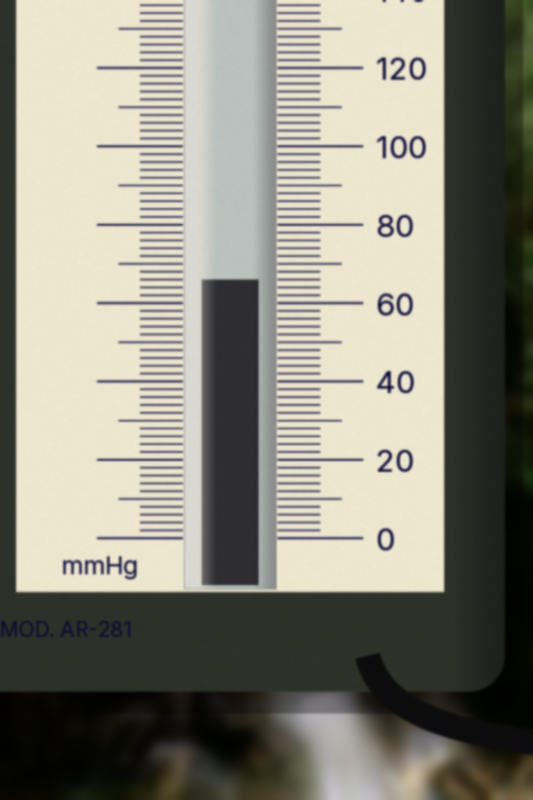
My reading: 66 mmHg
